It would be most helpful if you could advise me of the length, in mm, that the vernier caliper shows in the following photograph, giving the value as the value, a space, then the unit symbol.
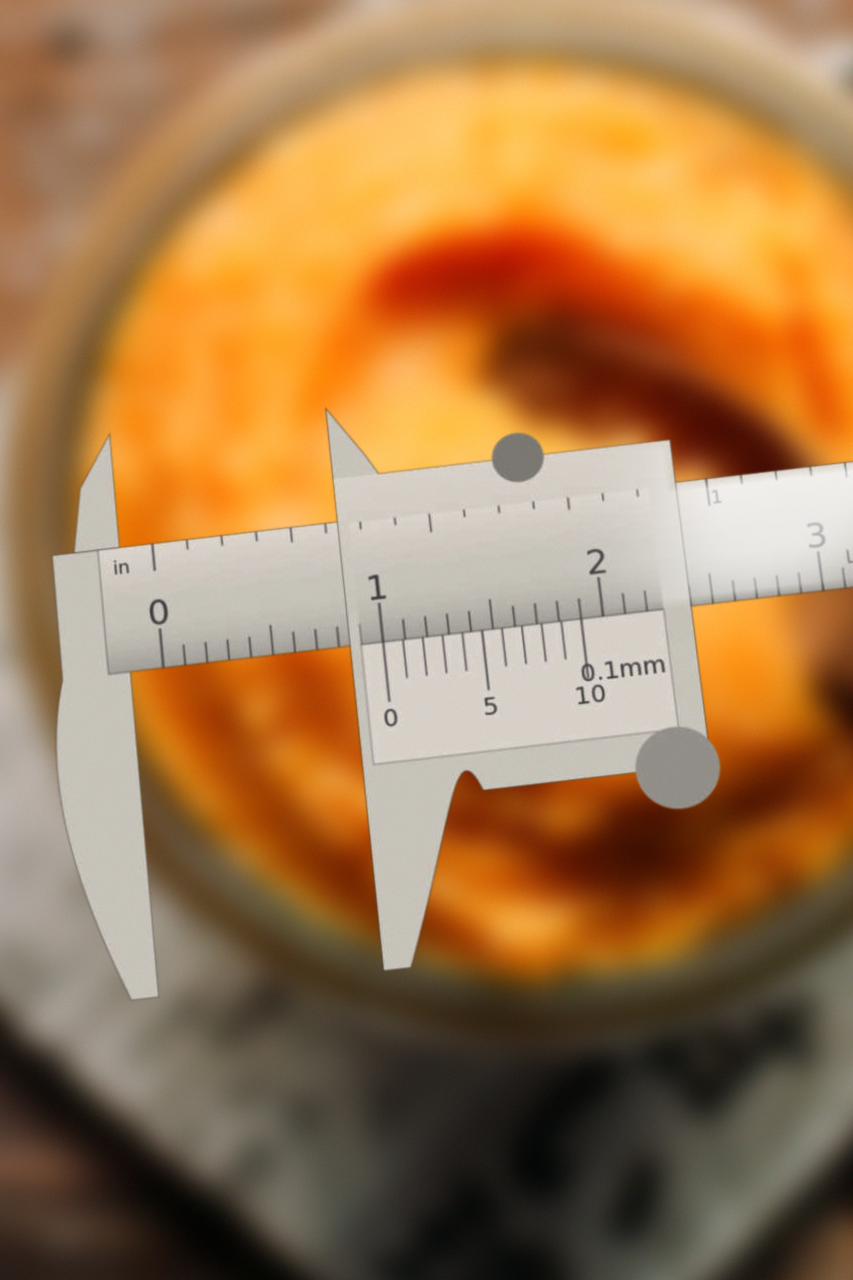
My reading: 10.0 mm
